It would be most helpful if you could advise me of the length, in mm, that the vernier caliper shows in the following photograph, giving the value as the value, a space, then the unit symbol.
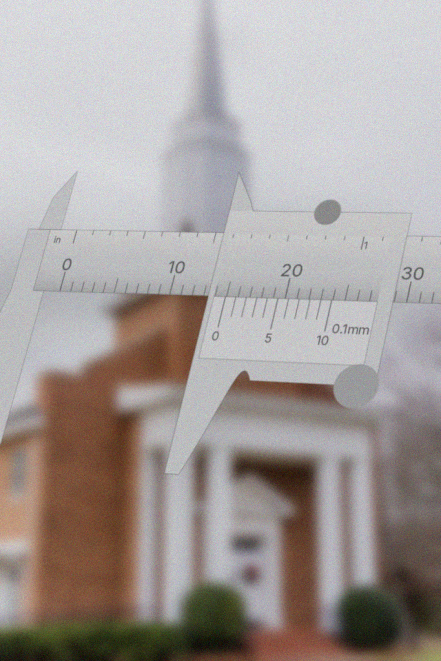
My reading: 14.9 mm
